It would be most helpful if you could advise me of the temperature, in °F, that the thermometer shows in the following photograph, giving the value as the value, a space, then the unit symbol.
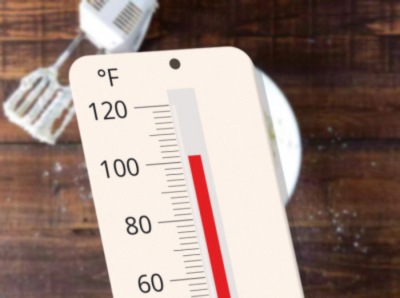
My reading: 102 °F
